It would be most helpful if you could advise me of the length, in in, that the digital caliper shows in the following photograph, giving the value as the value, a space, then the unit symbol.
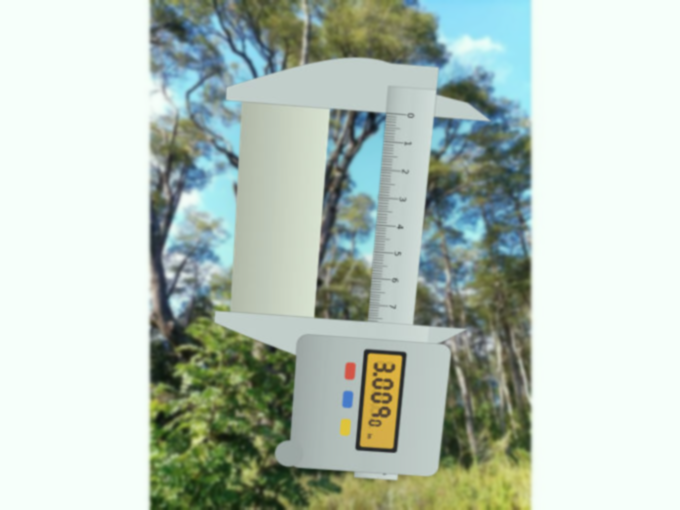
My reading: 3.0090 in
